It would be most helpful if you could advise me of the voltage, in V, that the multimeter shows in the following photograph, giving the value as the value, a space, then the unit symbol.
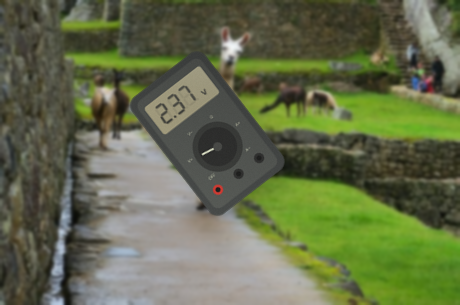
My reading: 2.37 V
